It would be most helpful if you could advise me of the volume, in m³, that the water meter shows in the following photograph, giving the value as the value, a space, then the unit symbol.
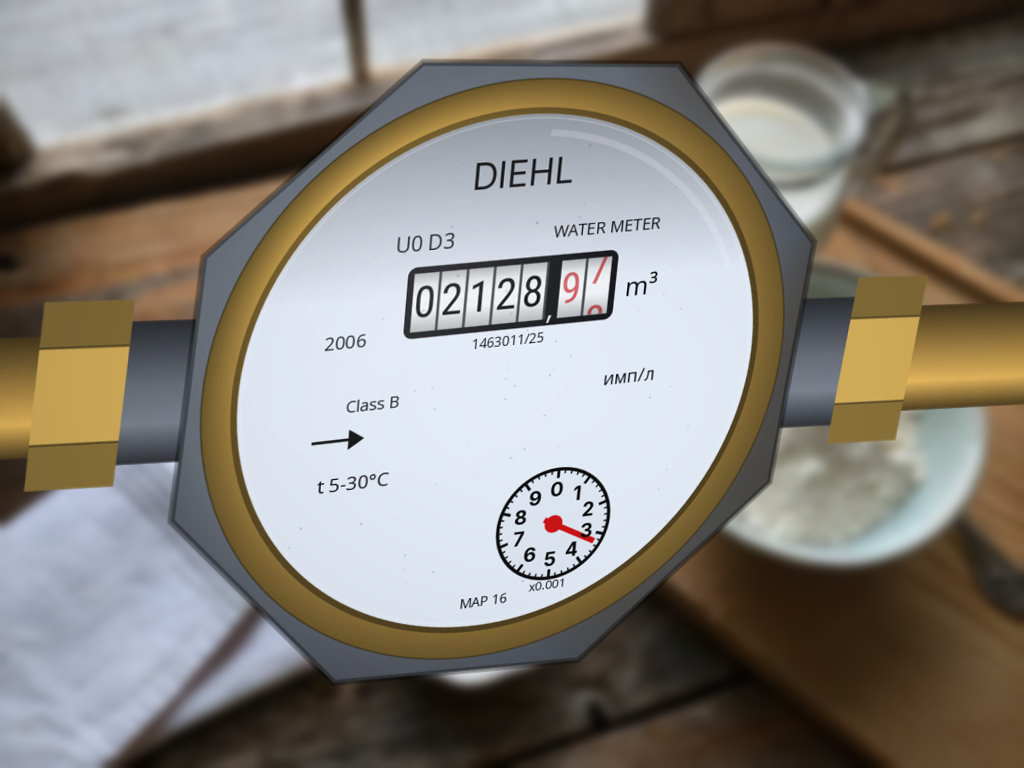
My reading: 2128.973 m³
